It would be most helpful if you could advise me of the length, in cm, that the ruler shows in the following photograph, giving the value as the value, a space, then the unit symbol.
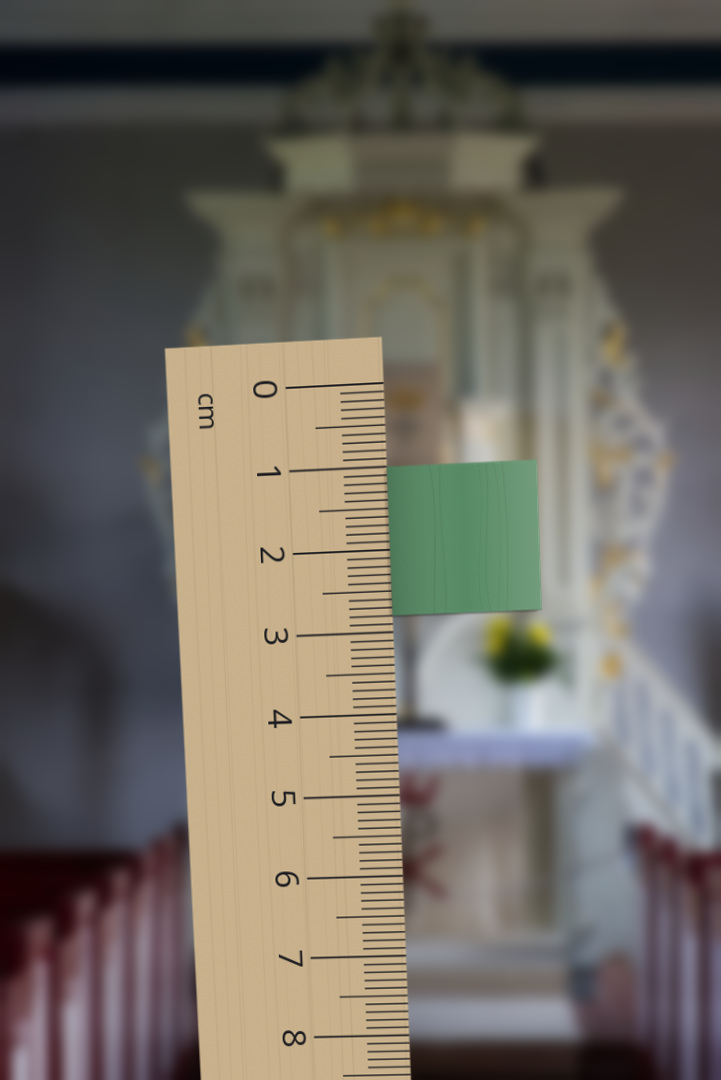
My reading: 1.8 cm
